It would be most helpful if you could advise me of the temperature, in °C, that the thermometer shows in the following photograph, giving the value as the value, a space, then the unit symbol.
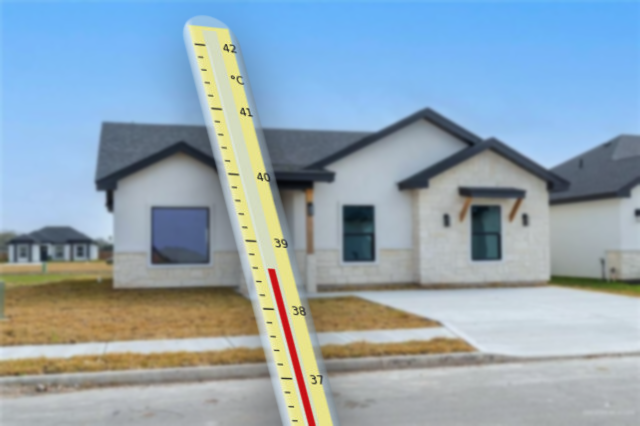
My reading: 38.6 °C
